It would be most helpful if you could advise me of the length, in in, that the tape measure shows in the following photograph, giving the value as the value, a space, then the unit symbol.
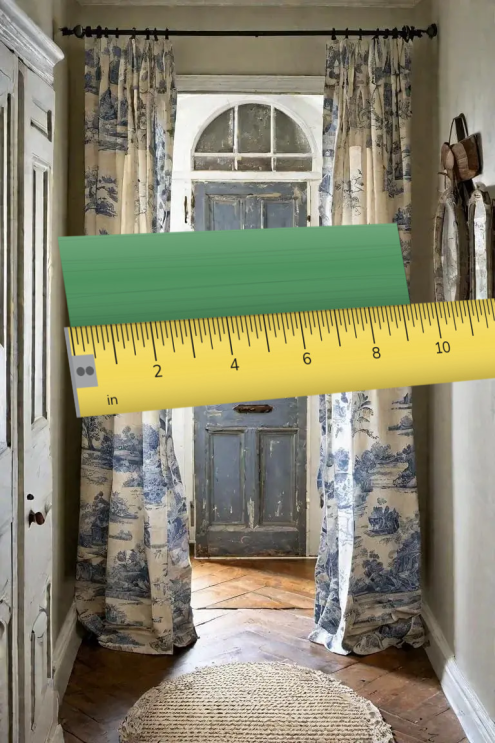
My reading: 9.25 in
